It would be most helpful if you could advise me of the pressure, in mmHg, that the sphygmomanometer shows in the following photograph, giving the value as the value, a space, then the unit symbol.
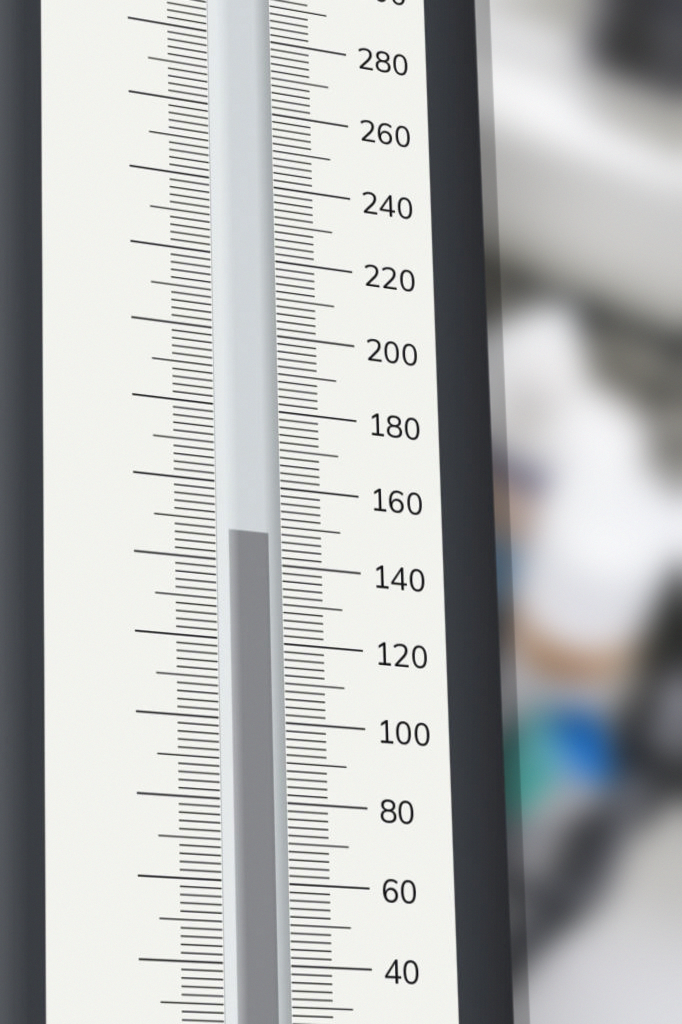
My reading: 148 mmHg
